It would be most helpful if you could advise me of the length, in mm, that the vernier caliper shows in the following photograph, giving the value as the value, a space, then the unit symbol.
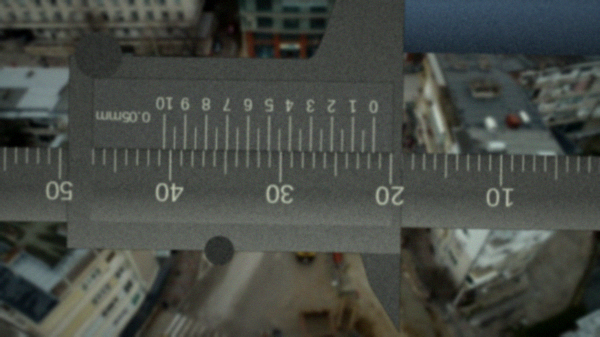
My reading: 21.6 mm
